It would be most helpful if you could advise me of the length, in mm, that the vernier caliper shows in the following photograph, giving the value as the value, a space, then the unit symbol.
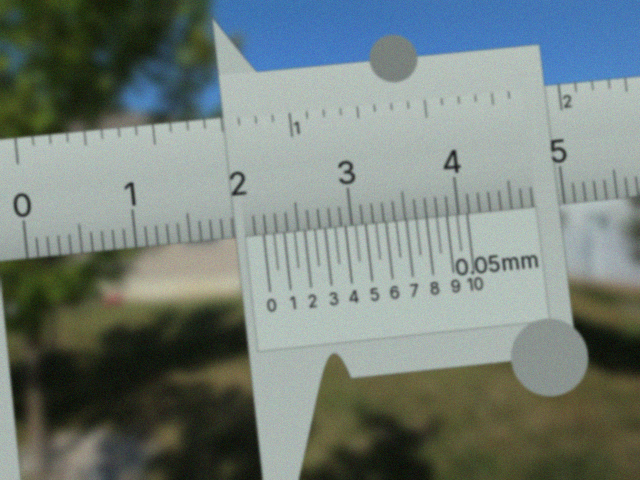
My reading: 21.8 mm
